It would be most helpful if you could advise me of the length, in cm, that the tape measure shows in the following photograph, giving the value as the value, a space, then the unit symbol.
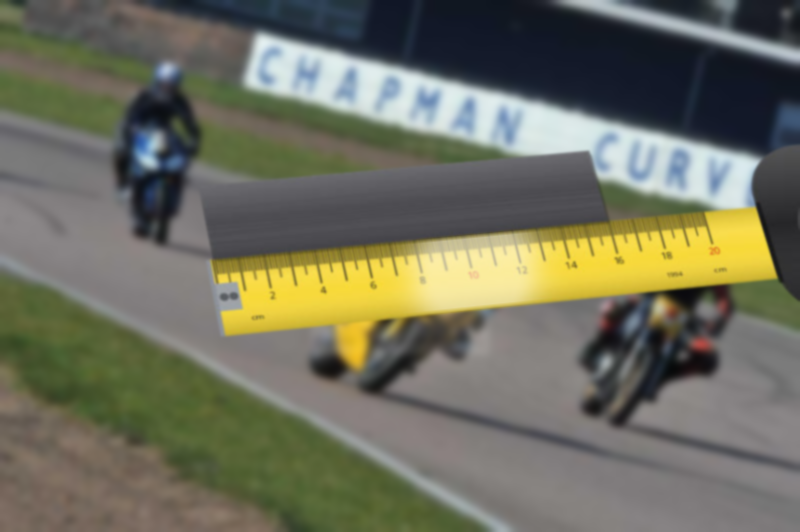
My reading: 16 cm
